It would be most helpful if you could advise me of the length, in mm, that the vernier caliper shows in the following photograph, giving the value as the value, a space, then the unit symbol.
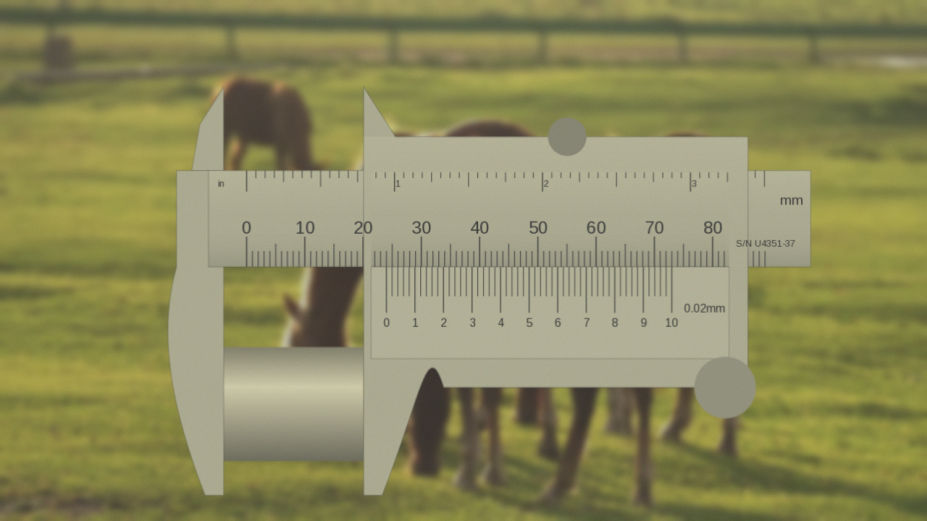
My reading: 24.0 mm
